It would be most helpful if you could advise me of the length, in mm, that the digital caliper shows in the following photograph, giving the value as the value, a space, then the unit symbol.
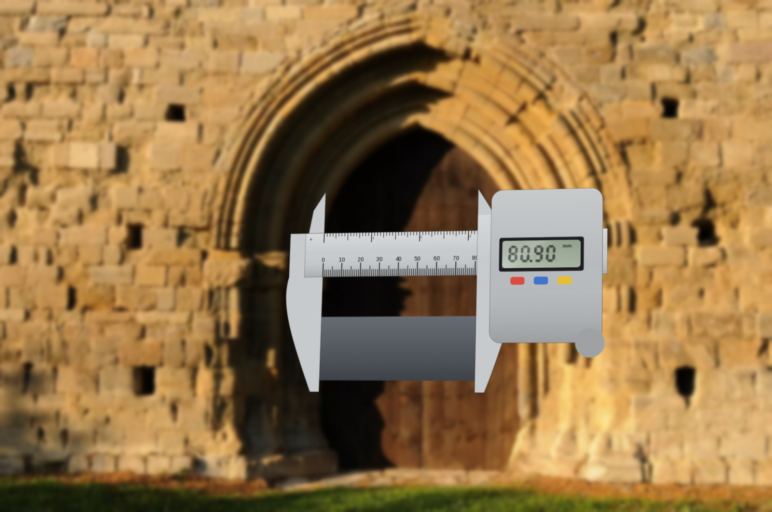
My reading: 80.90 mm
